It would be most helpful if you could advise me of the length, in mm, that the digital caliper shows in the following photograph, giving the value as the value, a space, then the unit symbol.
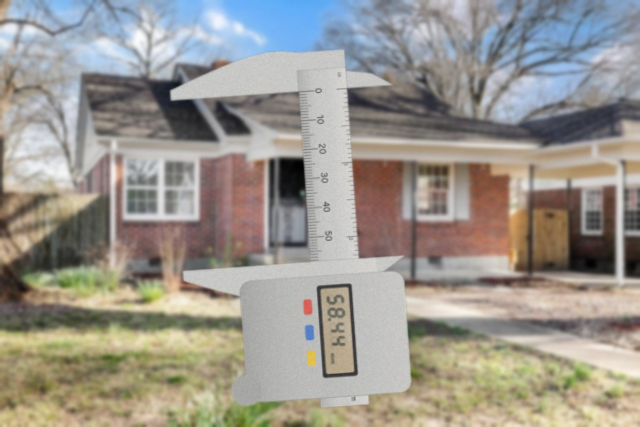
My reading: 58.44 mm
